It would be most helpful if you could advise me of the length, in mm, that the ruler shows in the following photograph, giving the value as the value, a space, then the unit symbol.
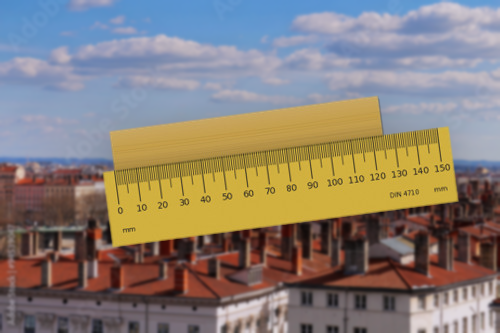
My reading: 125 mm
